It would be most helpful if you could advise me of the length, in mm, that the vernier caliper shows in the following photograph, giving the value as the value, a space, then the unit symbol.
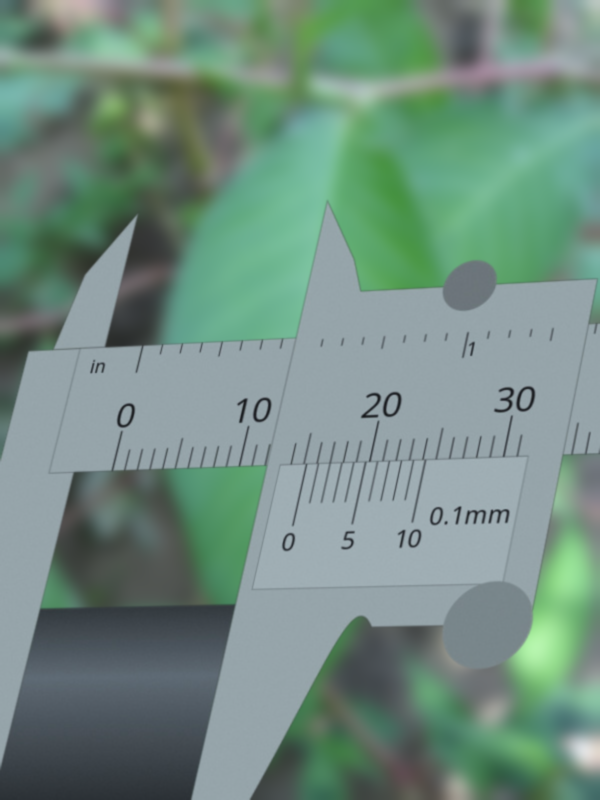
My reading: 15.2 mm
